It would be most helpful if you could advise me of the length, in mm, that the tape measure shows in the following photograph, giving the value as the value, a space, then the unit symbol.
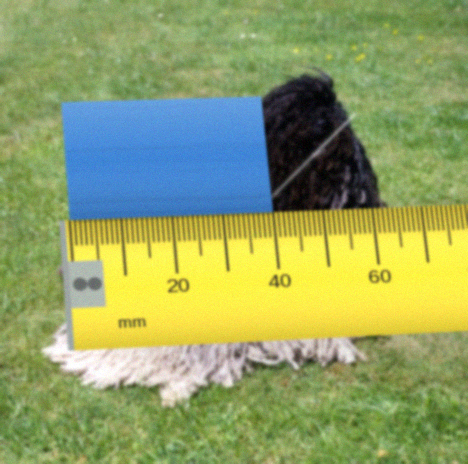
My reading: 40 mm
